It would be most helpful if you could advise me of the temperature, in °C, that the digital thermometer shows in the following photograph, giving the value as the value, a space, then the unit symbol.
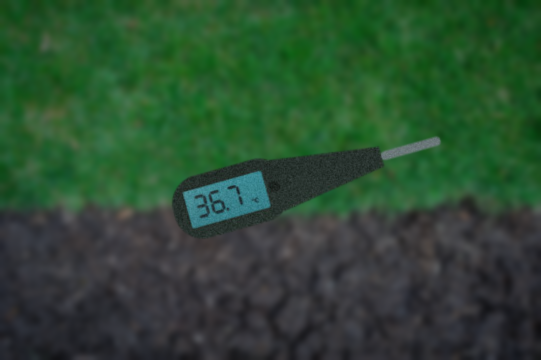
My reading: 36.7 °C
